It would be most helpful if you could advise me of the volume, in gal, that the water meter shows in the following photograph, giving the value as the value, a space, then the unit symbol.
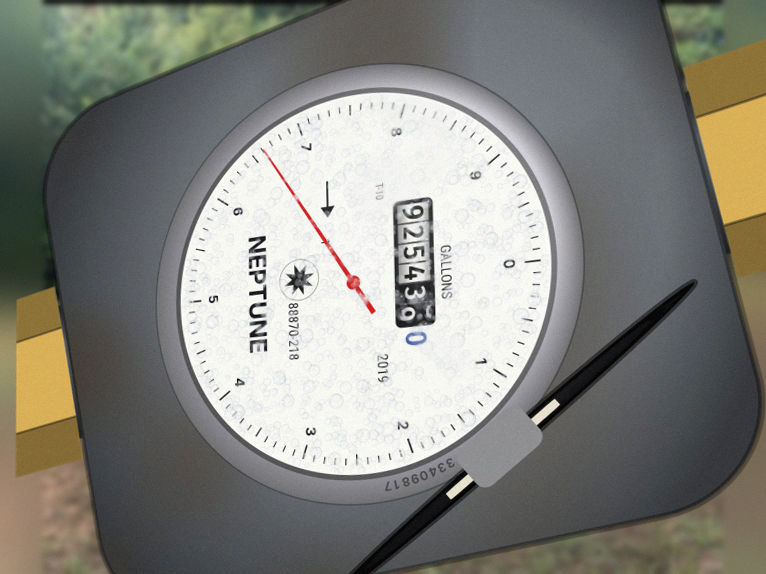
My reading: 9254386.6 gal
